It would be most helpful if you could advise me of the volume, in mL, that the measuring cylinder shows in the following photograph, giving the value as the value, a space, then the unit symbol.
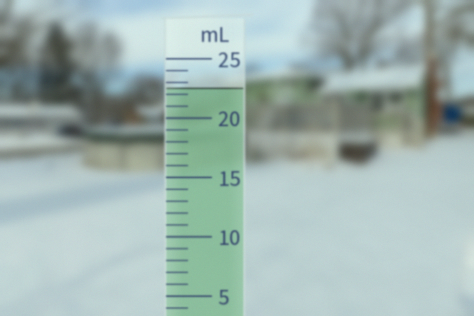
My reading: 22.5 mL
